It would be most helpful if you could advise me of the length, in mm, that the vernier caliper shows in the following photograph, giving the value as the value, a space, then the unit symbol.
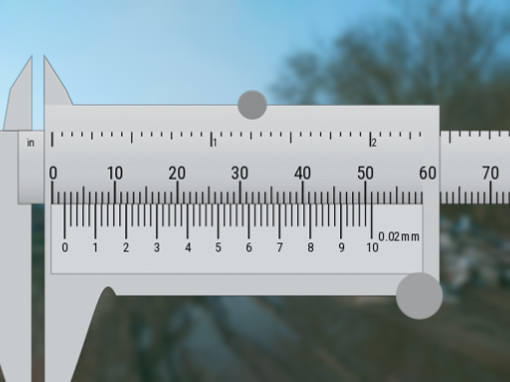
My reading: 2.0 mm
